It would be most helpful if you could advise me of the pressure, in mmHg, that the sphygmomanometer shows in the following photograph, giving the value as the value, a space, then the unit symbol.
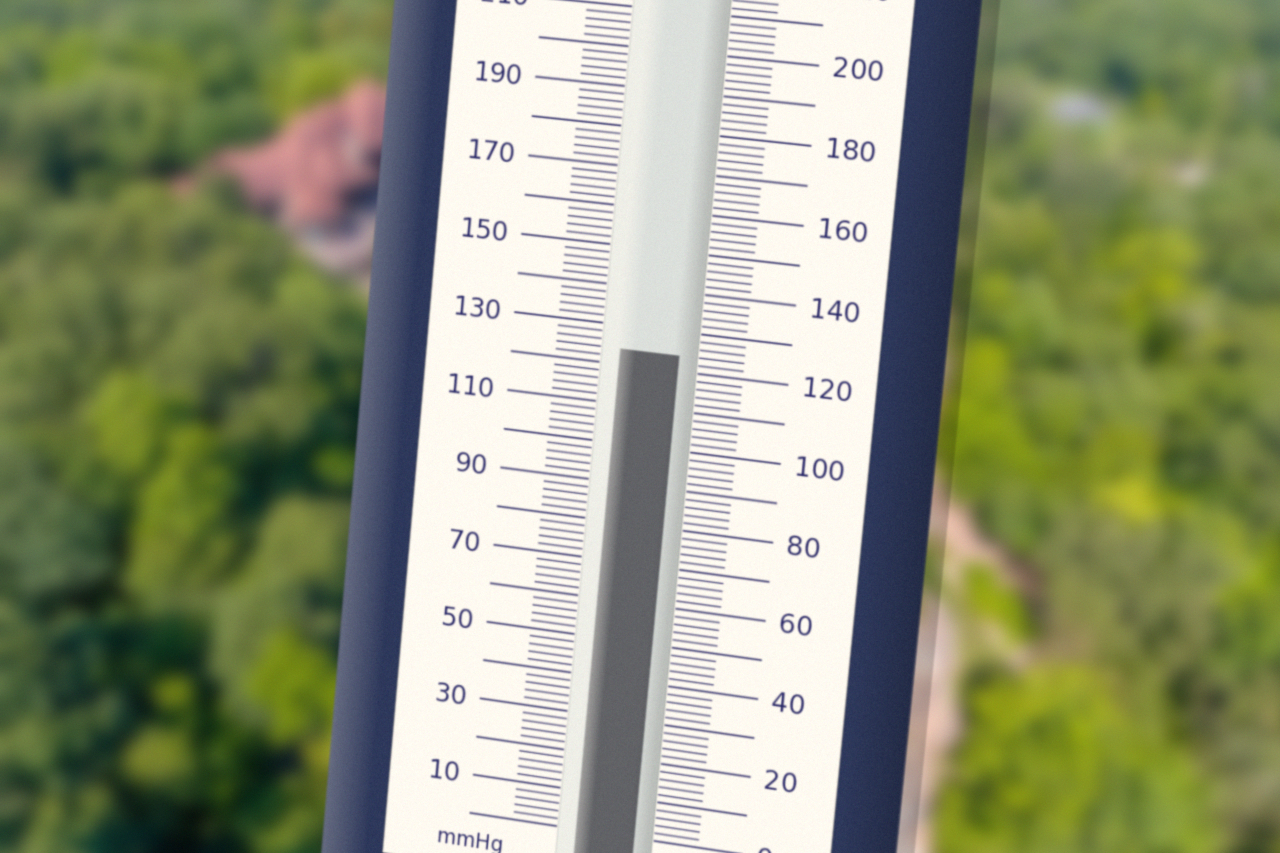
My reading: 124 mmHg
